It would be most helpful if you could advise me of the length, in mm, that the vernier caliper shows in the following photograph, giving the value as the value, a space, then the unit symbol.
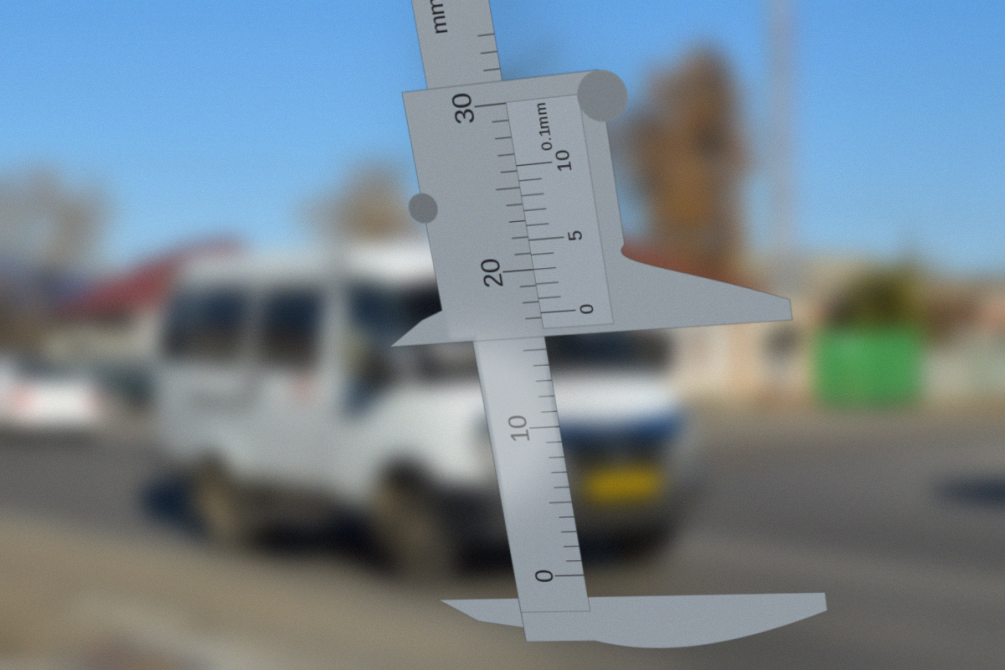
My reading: 17.3 mm
